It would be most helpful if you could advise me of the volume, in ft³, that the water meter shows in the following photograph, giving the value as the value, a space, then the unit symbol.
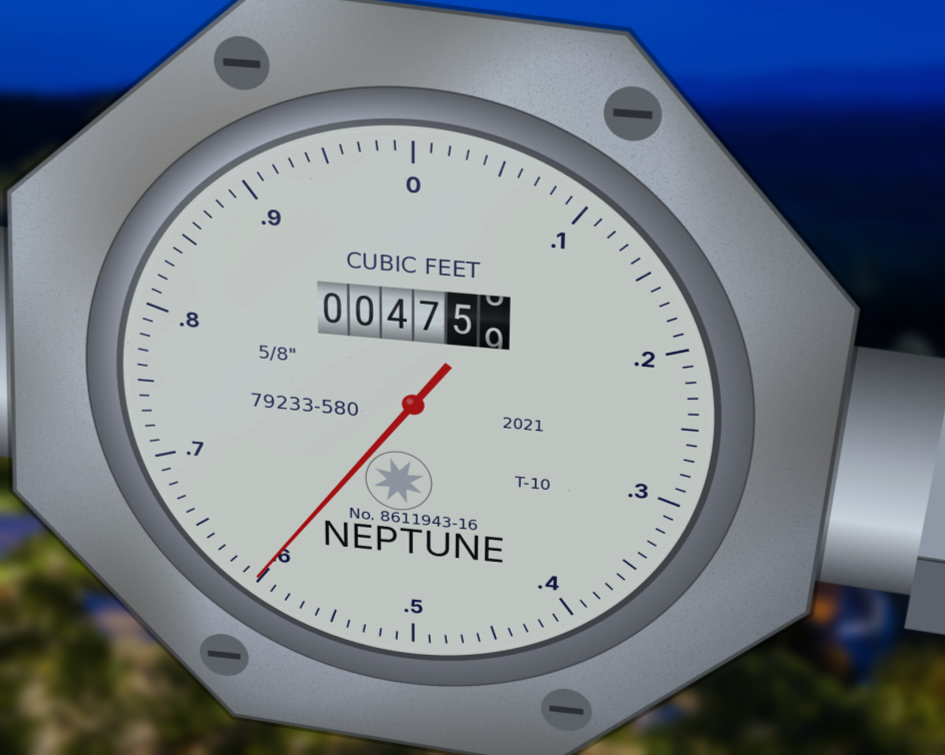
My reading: 4758.60 ft³
